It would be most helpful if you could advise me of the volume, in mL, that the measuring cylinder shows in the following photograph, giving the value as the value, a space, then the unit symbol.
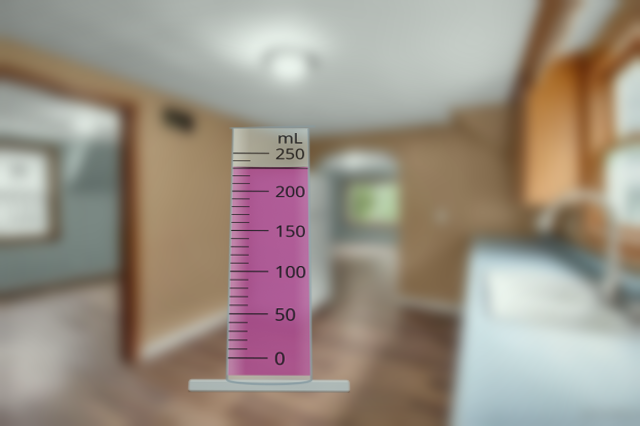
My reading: 230 mL
